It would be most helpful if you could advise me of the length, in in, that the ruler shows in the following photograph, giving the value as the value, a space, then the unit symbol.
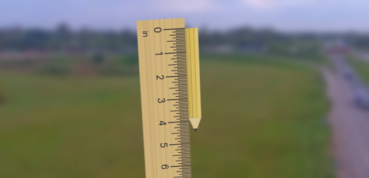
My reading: 4.5 in
